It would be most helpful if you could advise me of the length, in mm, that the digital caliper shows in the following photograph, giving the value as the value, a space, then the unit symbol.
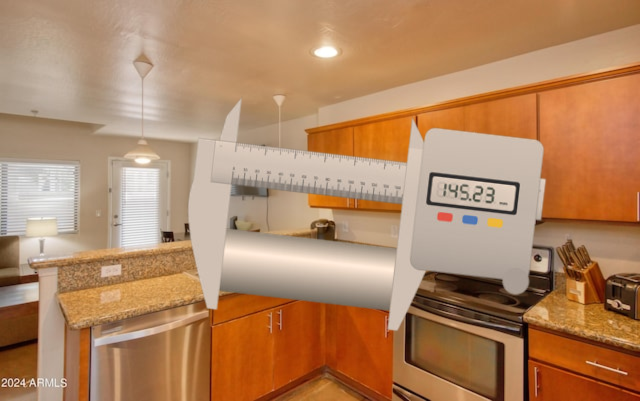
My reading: 145.23 mm
